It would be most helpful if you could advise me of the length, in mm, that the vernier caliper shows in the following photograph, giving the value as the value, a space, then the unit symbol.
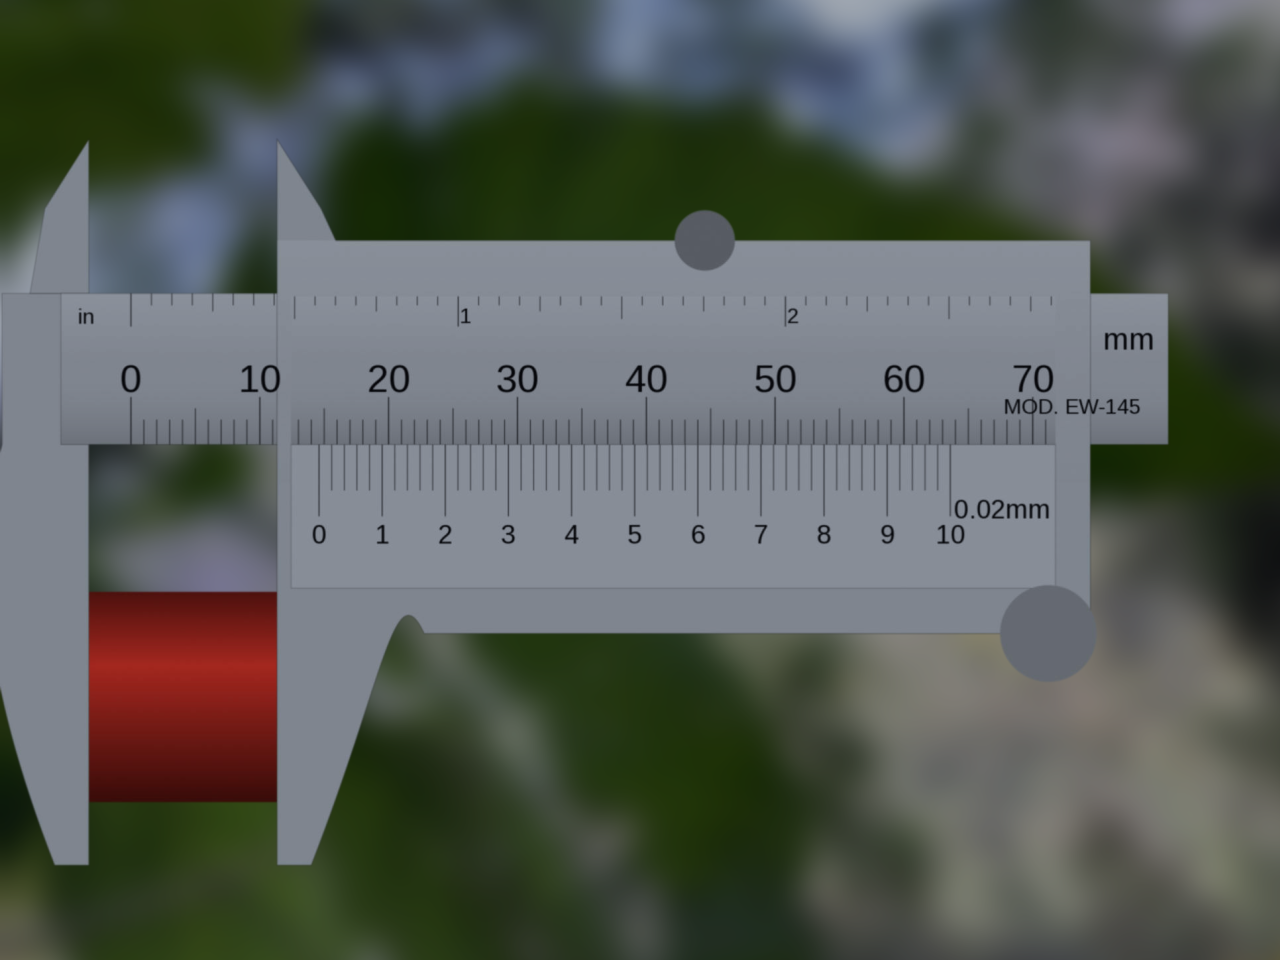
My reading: 14.6 mm
